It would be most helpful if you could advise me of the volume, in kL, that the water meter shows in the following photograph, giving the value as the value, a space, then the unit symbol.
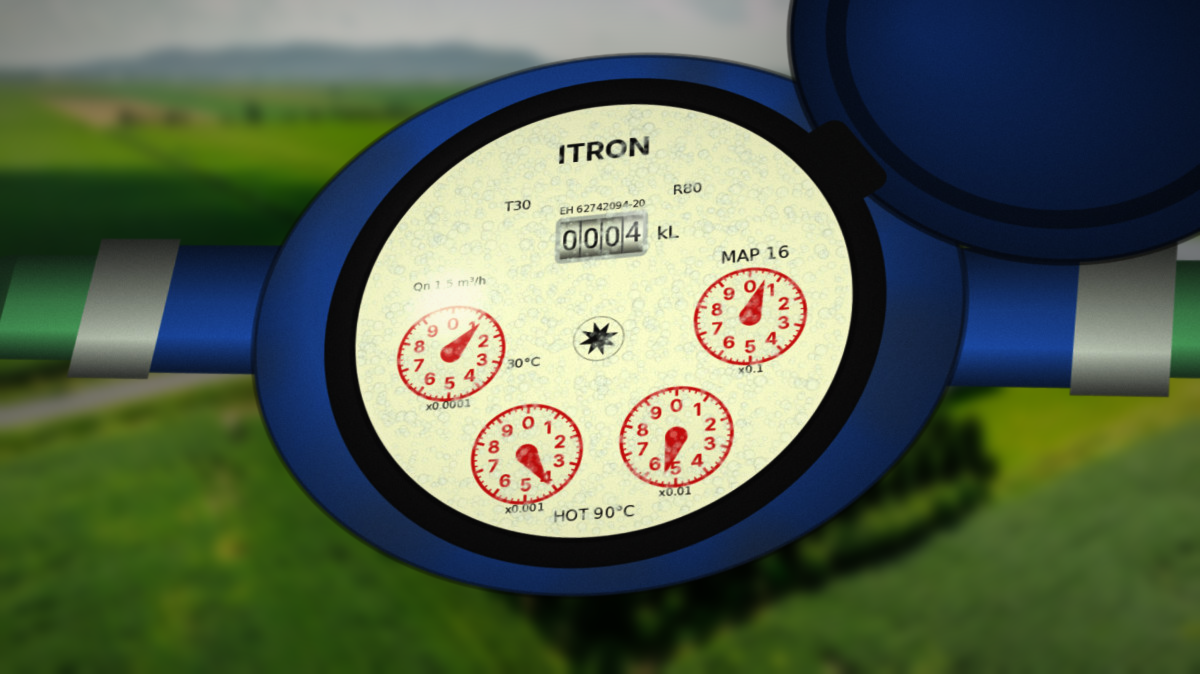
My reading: 4.0541 kL
